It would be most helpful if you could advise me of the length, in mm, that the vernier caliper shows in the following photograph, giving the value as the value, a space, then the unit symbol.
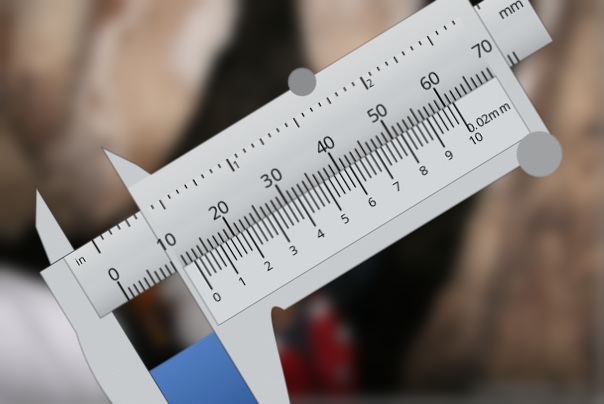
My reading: 12.4 mm
